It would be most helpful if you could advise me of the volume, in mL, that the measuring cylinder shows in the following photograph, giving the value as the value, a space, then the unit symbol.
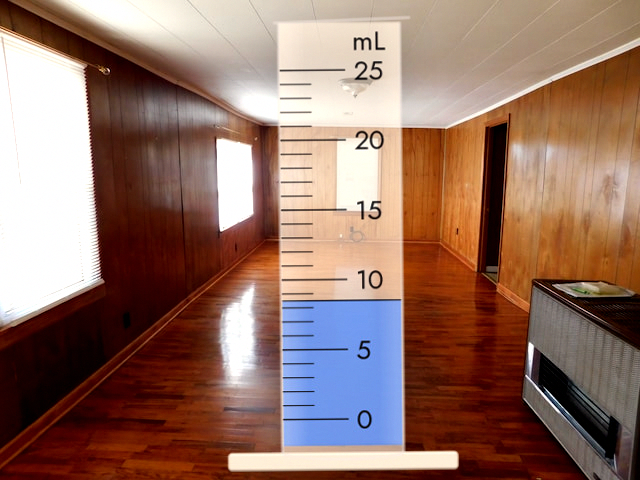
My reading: 8.5 mL
